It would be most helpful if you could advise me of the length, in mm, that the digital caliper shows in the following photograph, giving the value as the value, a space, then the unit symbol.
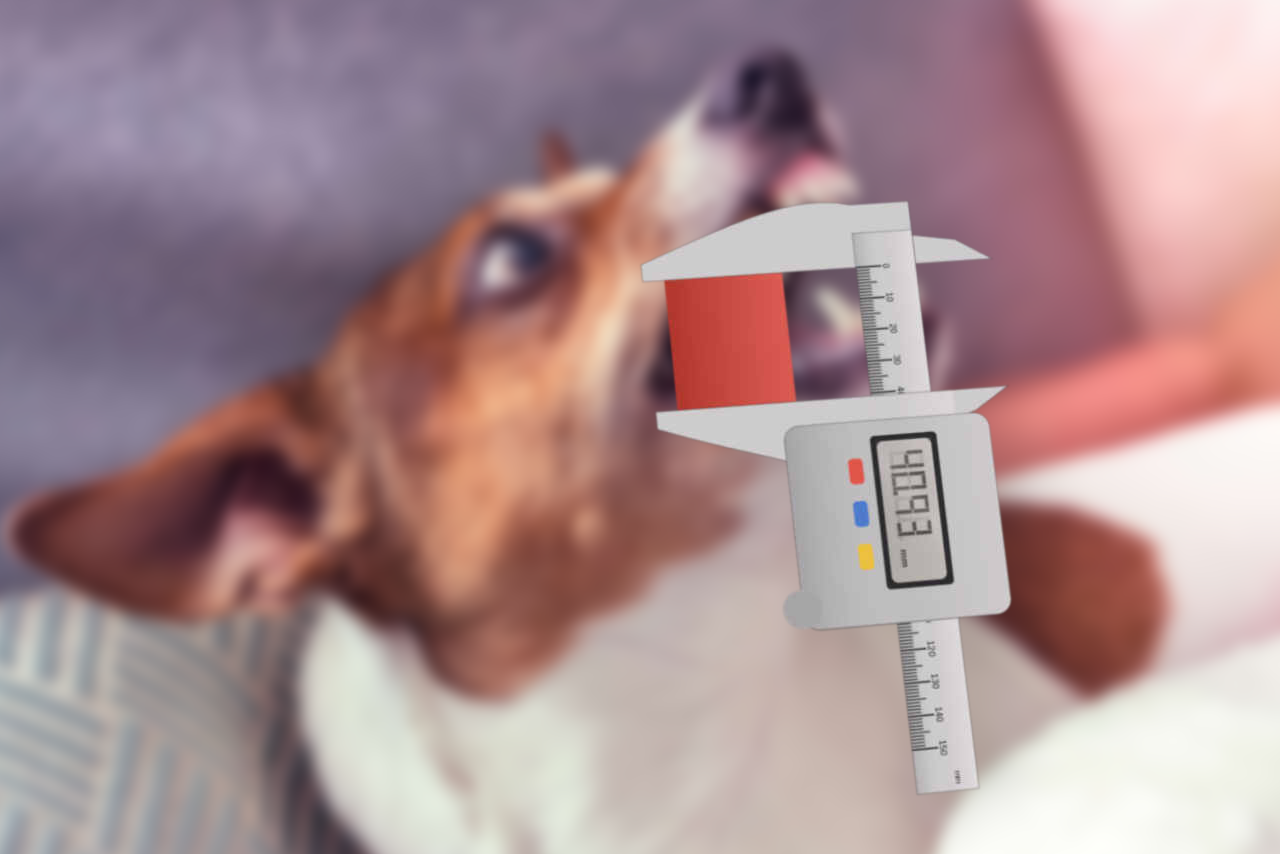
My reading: 40.93 mm
